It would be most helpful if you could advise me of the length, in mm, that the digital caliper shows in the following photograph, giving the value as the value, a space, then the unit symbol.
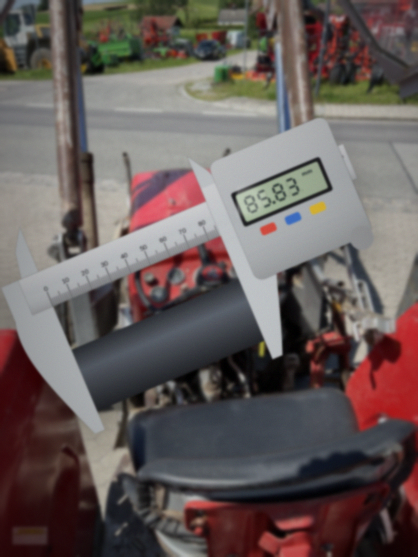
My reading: 85.83 mm
